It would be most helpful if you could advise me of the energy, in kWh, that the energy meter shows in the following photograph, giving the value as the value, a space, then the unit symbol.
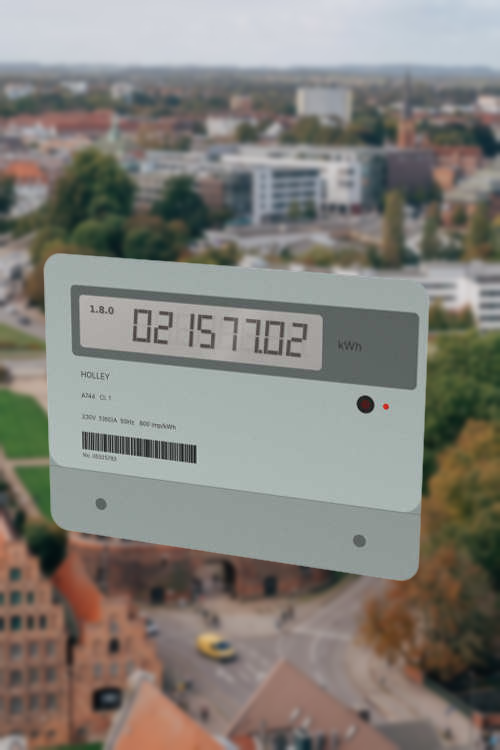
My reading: 21577.02 kWh
